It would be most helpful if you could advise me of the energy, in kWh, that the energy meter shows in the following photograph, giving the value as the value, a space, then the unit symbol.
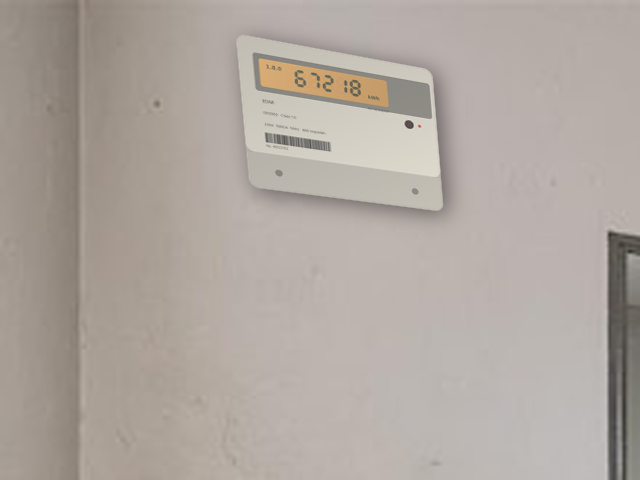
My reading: 67218 kWh
